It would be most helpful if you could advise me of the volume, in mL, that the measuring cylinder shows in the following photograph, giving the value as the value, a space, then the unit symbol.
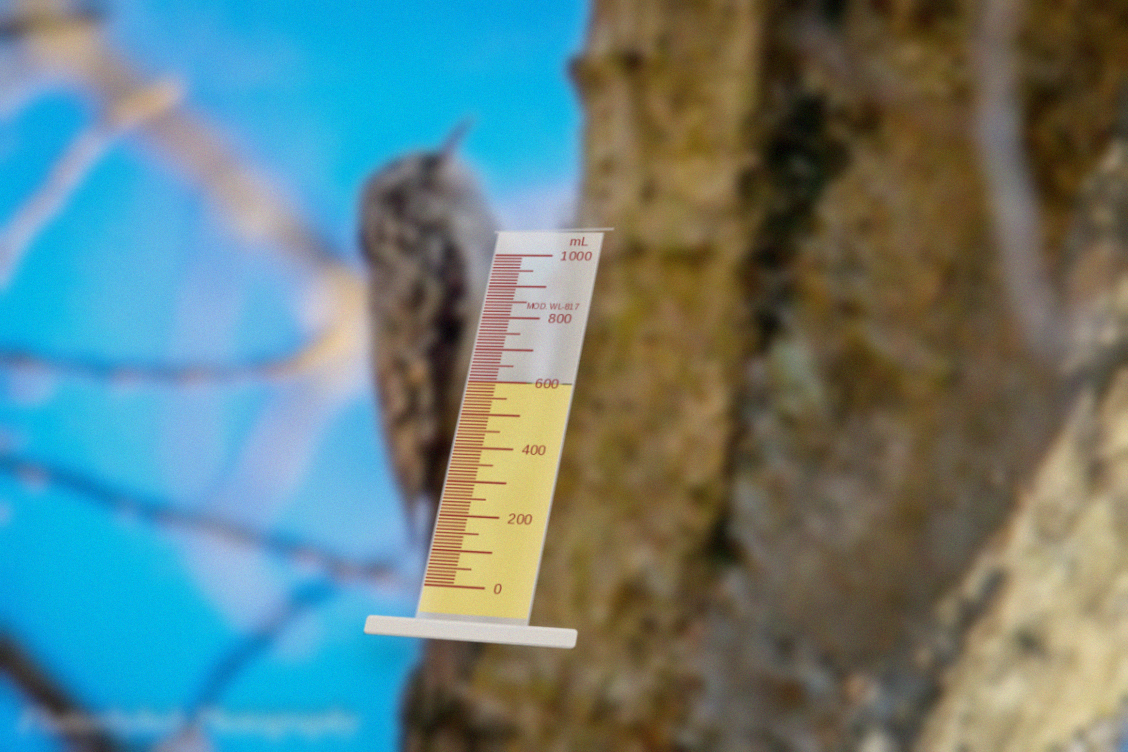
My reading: 600 mL
